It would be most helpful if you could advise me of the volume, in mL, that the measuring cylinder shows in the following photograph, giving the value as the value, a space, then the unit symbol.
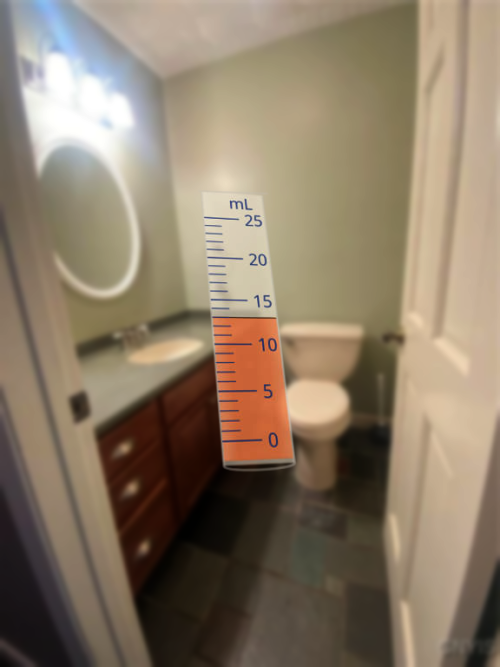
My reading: 13 mL
